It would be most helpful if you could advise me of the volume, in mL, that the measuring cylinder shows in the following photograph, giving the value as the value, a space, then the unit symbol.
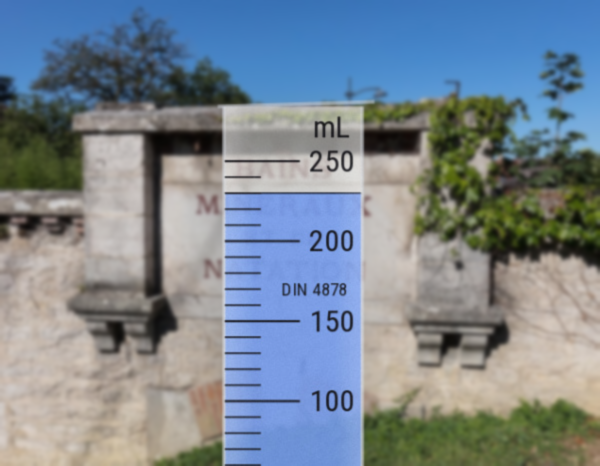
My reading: 230 mL
